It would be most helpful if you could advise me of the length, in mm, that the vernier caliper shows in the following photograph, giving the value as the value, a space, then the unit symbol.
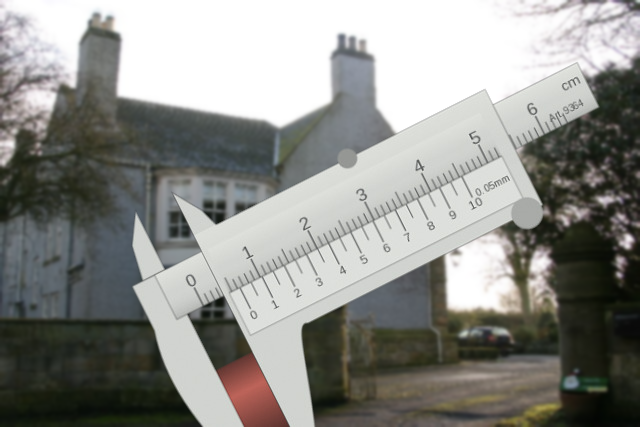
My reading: 6.4 mm
